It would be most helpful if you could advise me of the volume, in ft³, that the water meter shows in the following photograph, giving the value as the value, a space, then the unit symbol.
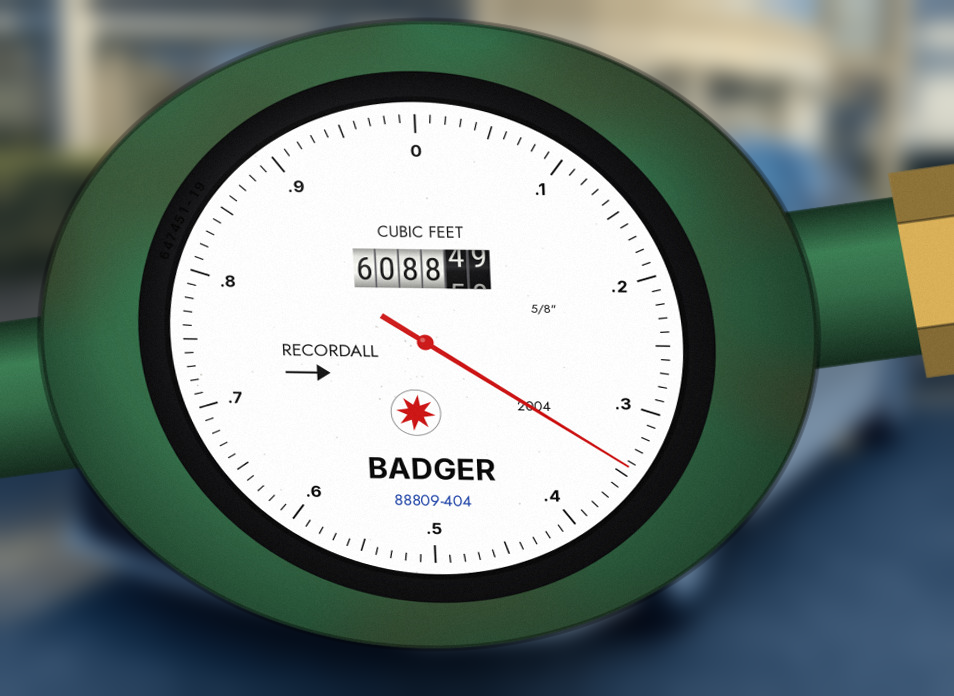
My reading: 608849.34 ft³
